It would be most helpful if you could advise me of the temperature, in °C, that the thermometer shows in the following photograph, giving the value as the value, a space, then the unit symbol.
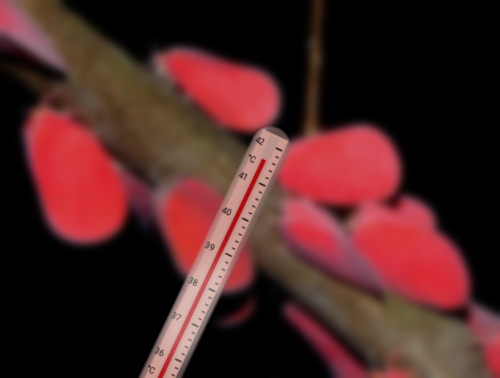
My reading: 41.6 °C
